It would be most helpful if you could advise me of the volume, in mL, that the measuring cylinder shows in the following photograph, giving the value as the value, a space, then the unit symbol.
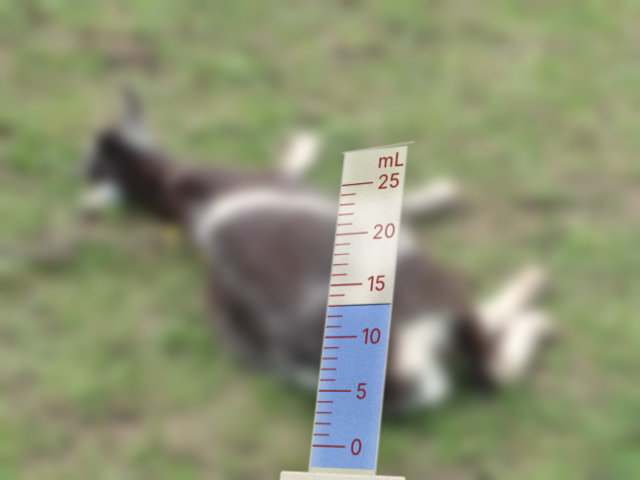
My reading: 13 mL
